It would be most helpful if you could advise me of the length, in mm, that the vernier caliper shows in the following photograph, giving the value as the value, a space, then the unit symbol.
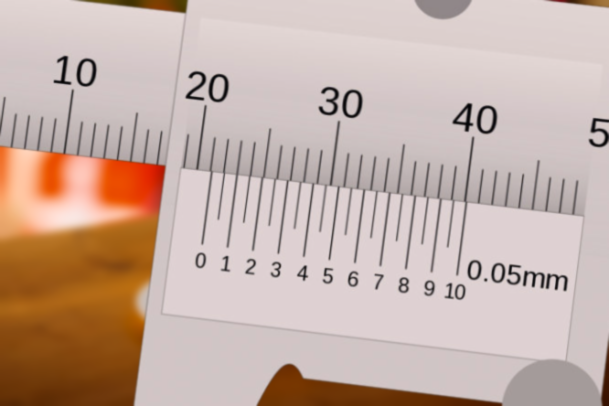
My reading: 21.1 mm
